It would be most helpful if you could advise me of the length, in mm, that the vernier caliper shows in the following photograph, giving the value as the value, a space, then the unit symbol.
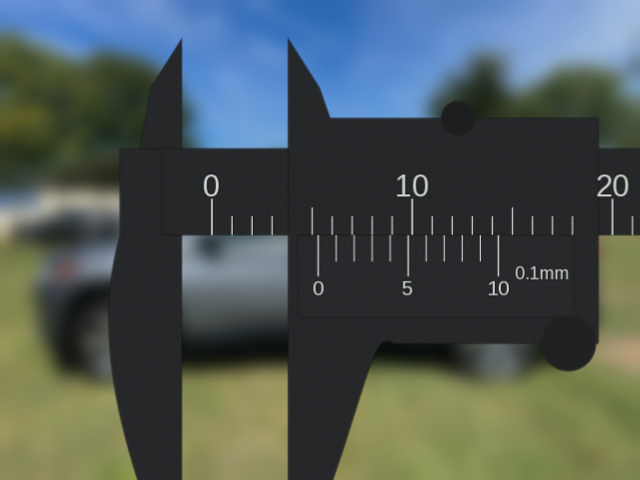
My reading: 5.3 mm
